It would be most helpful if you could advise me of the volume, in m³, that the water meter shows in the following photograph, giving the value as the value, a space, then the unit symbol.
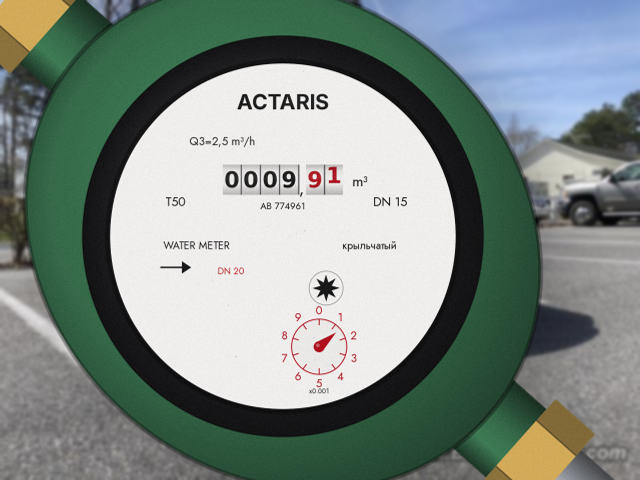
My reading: 9.911 m³
